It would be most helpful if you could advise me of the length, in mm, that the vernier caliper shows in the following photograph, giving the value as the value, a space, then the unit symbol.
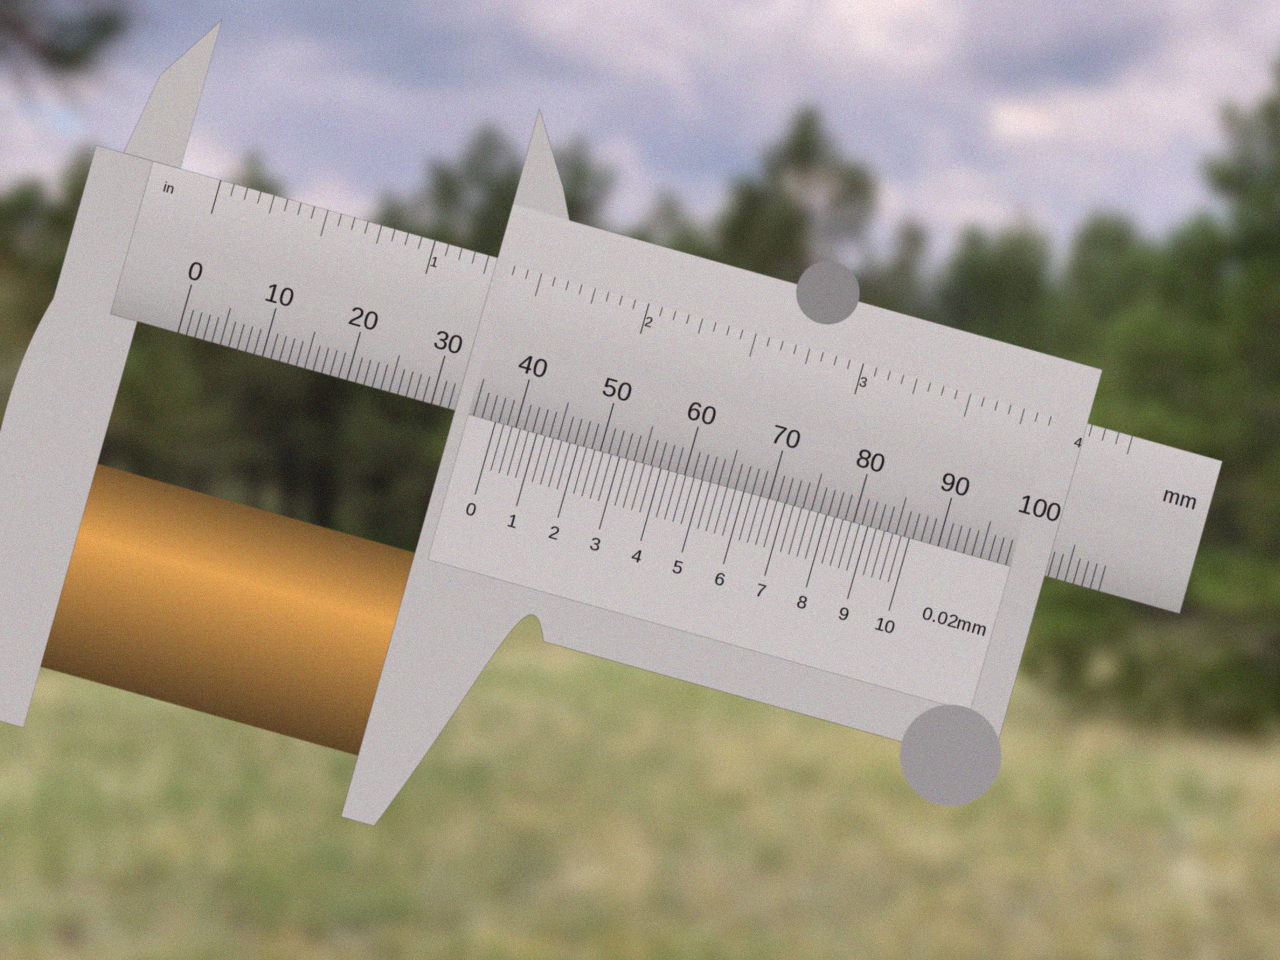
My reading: 37.6 mm
